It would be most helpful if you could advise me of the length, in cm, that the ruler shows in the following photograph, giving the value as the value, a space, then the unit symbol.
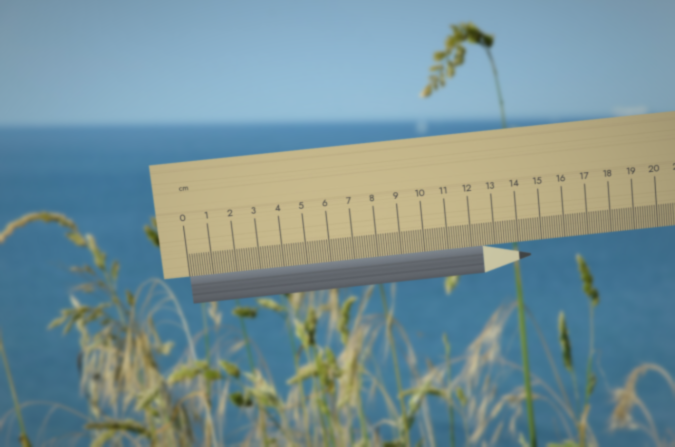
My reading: 14.5 cm
